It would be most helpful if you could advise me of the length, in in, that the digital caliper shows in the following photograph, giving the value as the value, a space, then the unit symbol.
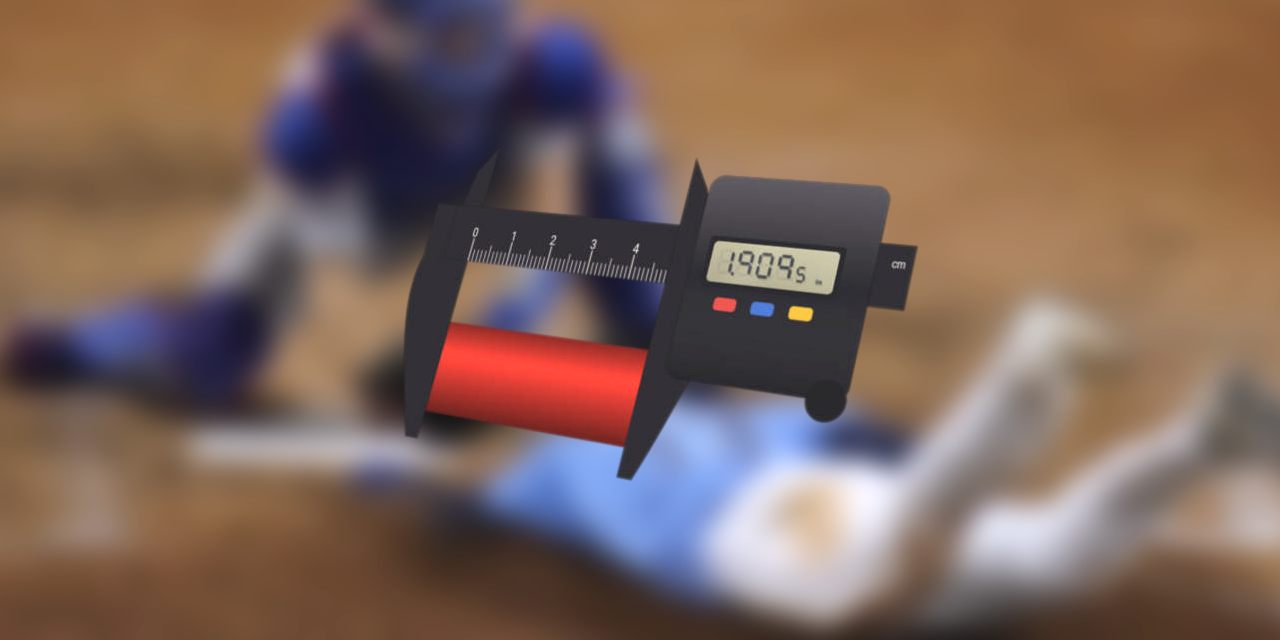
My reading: 1.9095 in
